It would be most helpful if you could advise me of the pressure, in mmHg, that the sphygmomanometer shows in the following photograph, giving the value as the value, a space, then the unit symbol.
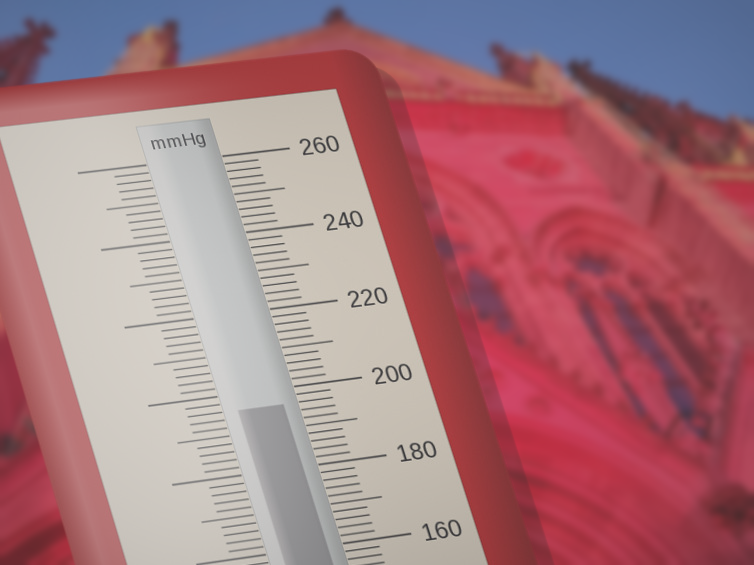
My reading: 196 mmHg
